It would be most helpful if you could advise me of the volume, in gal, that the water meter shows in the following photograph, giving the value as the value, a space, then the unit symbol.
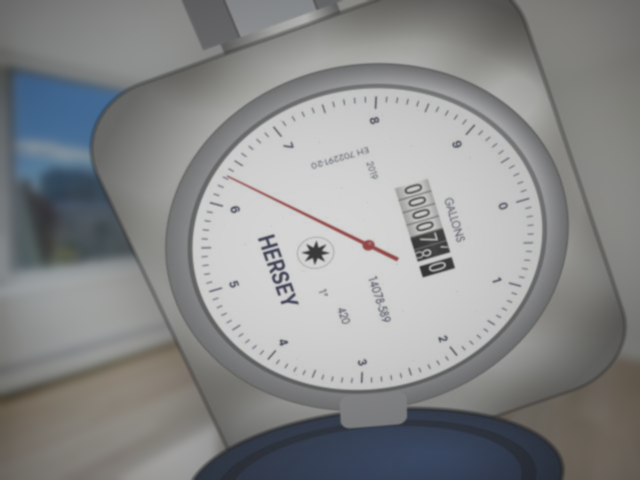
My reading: 776.3 gal
